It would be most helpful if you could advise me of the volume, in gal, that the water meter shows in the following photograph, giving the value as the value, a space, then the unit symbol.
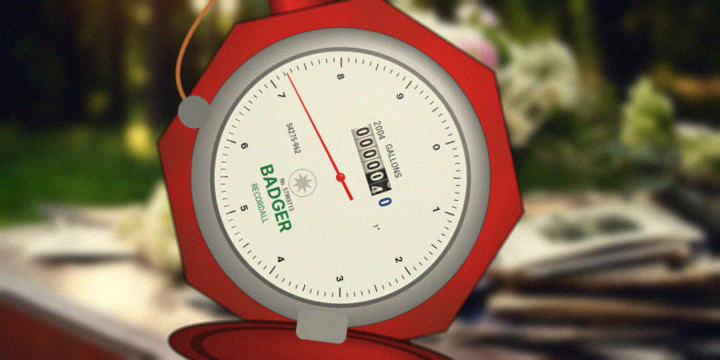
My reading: 37.2 gal
